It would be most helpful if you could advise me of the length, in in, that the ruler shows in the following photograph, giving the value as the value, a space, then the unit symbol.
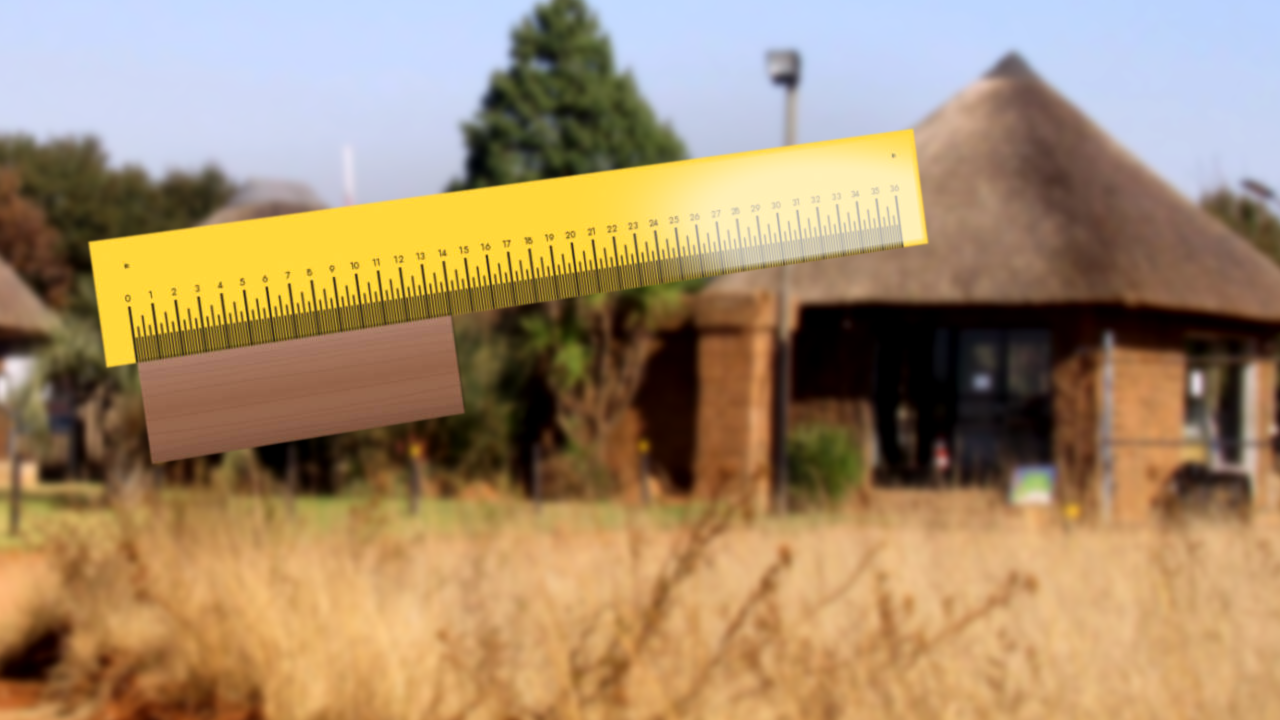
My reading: 14 in
